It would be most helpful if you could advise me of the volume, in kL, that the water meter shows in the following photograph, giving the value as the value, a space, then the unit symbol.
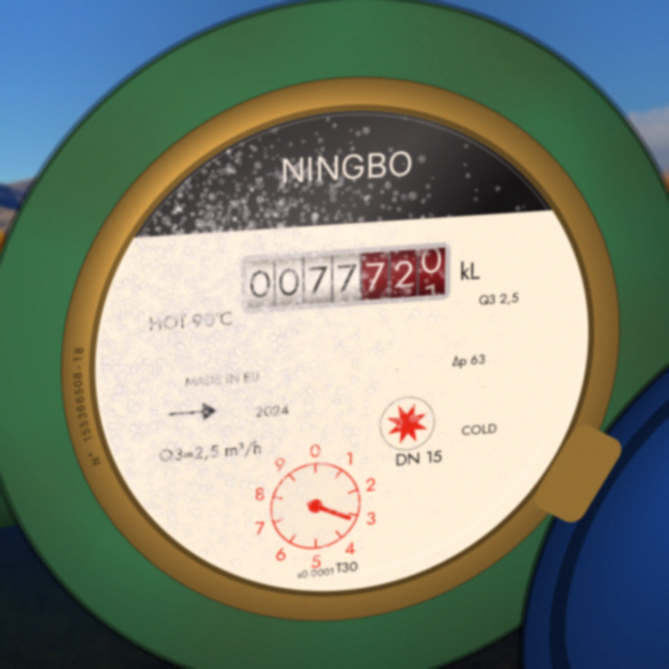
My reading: 77.7203 kL
